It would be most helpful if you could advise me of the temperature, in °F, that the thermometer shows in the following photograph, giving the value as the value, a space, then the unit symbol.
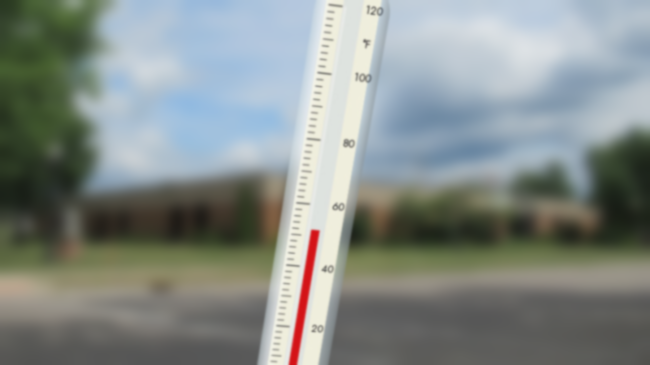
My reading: 52 °F
